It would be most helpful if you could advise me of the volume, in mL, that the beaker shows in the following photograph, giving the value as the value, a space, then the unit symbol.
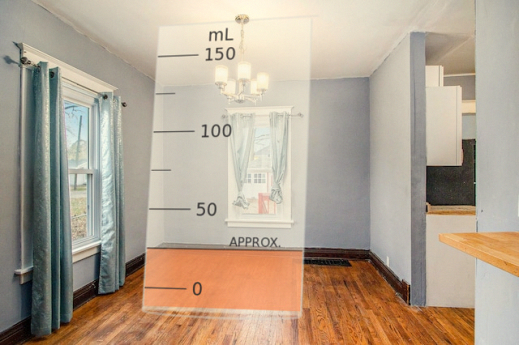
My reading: 25 mL
